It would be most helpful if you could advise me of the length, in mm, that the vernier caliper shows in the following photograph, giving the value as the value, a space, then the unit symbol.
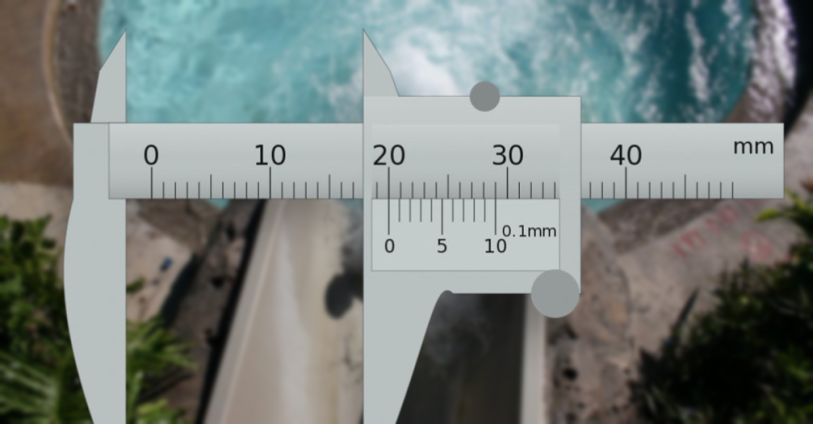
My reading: 20.0 mm
